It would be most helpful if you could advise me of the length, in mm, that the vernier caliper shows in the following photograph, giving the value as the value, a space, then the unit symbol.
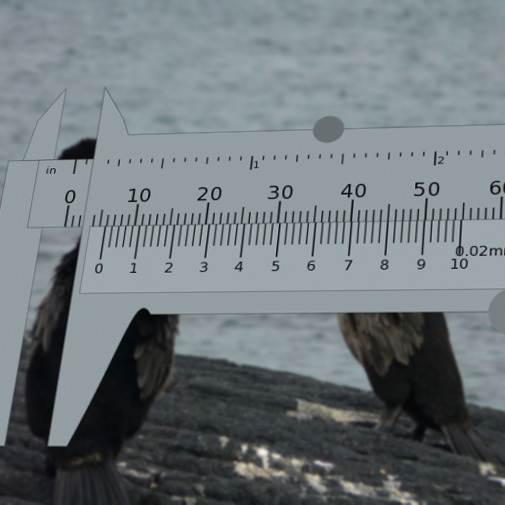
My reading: 5.8 mm
